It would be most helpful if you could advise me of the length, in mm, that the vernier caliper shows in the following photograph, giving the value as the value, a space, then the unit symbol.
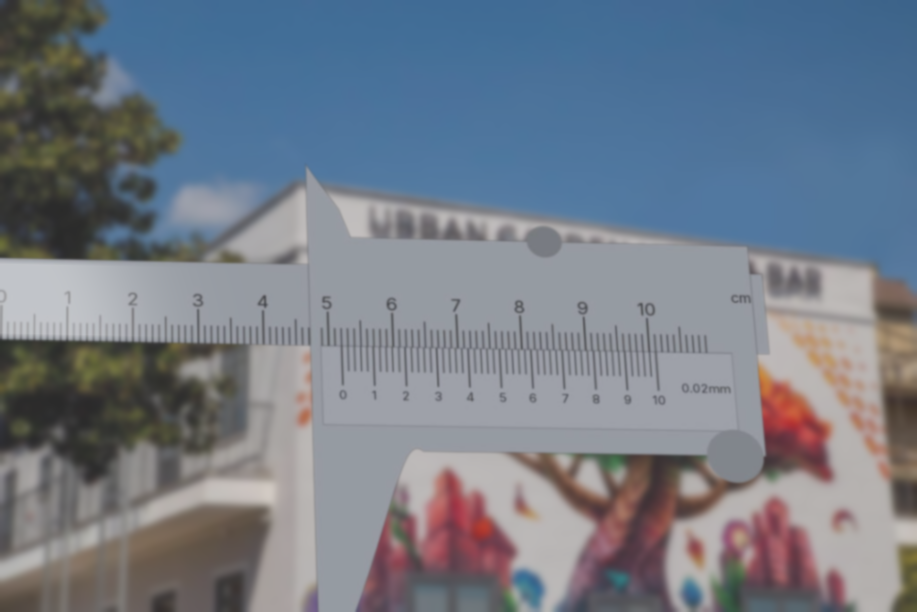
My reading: 52.0 mm
